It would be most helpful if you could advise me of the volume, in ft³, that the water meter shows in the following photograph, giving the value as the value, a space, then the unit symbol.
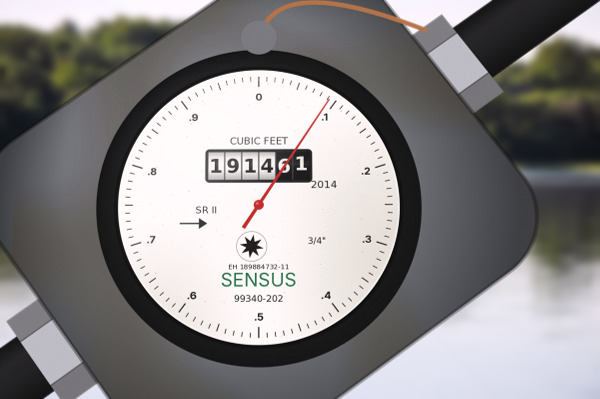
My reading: 191461.09 ft³
